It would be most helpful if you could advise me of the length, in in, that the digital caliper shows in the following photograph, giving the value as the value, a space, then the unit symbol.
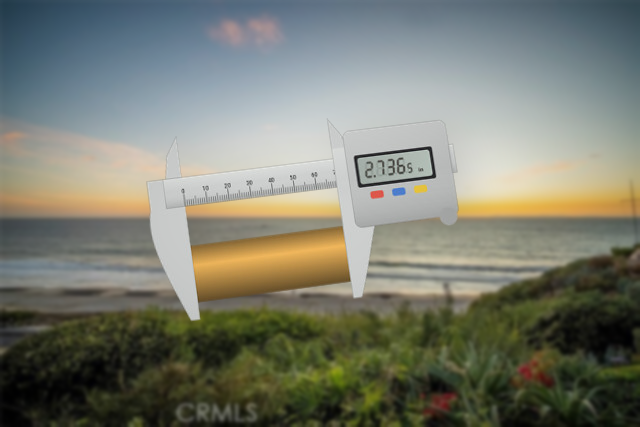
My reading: 2.7365 in
